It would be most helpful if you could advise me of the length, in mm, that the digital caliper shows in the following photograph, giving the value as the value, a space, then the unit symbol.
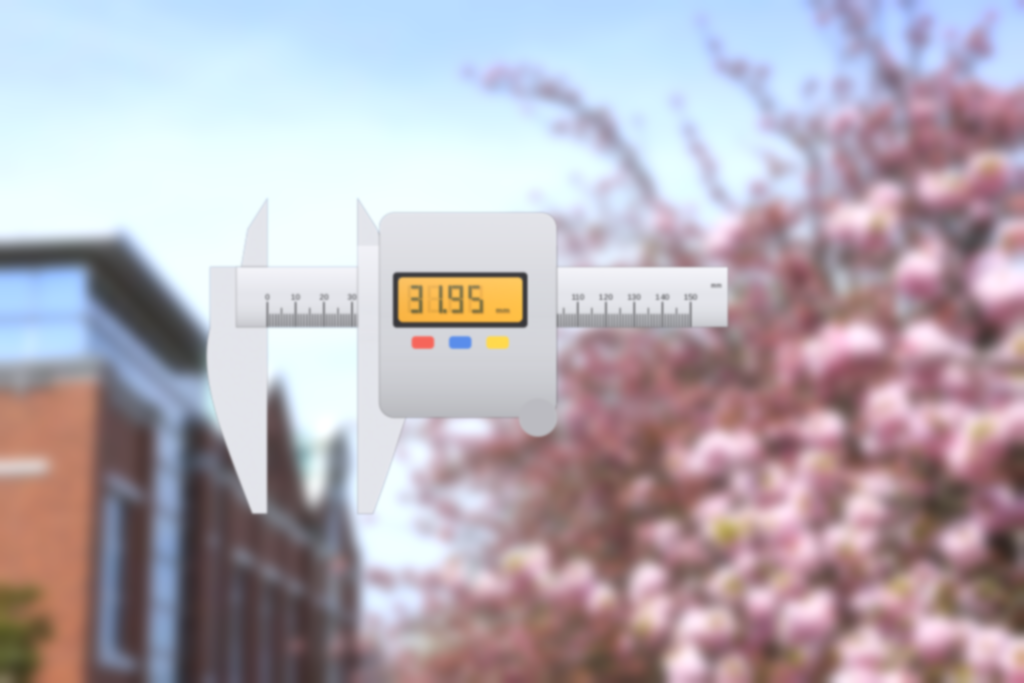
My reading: 31.95 mm
